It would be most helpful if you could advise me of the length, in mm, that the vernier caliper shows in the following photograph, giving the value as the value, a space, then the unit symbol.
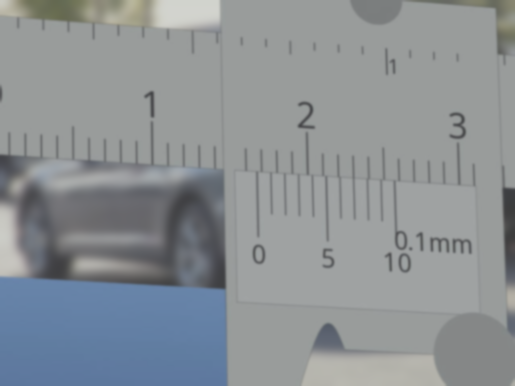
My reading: 16.7 mm
